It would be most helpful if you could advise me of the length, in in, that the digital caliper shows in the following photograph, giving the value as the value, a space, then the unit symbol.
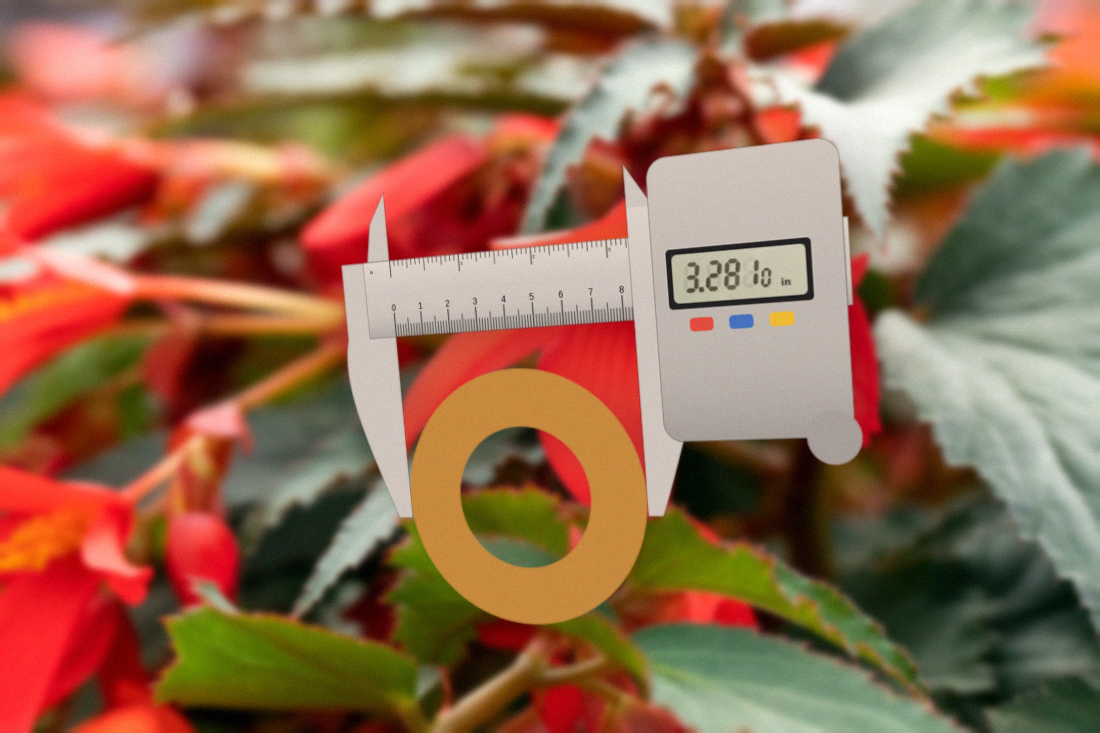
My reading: 3.2810 in
